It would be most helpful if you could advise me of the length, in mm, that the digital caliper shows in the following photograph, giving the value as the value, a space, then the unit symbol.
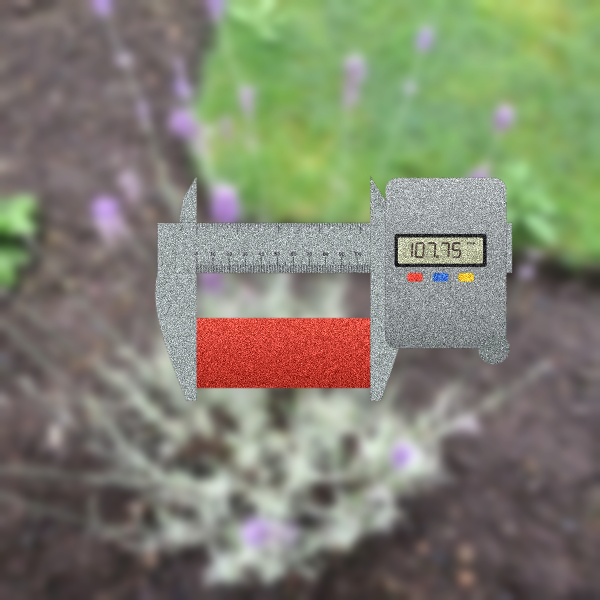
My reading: 107.75 mm
